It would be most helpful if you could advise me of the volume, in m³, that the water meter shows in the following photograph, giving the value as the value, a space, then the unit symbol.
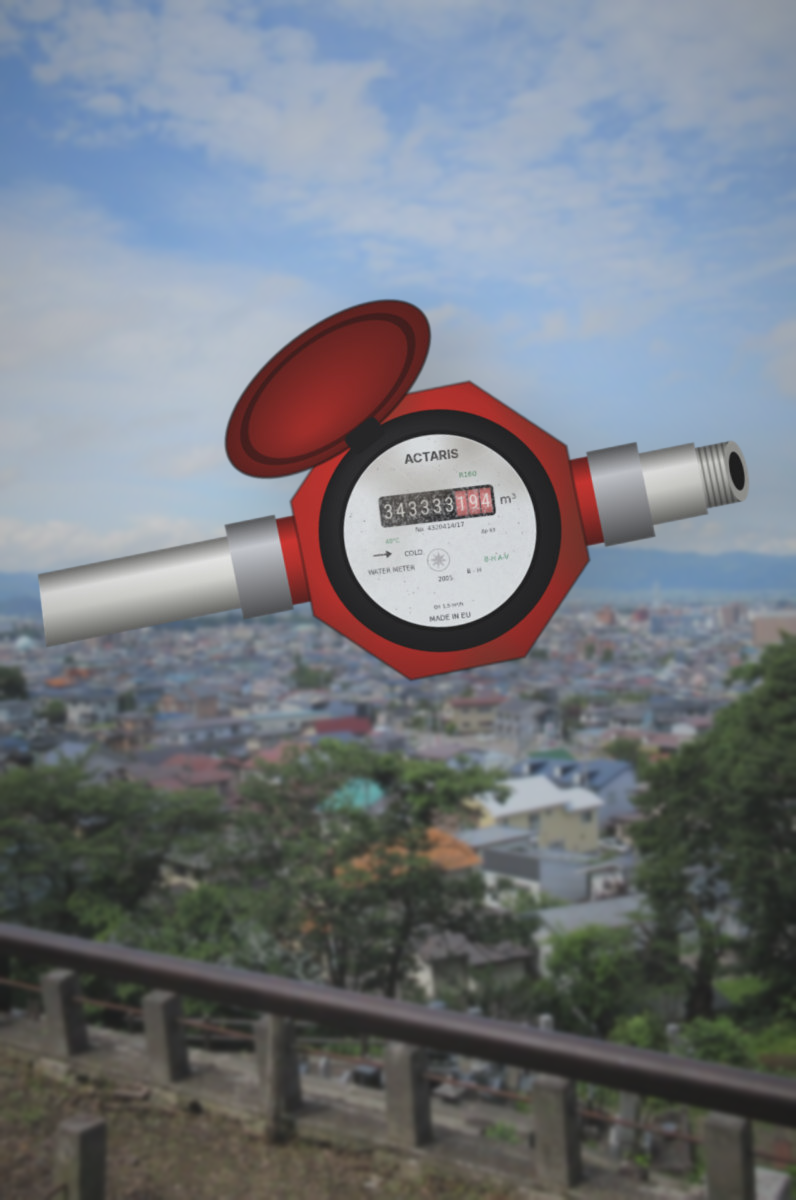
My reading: 343333.194 m³
